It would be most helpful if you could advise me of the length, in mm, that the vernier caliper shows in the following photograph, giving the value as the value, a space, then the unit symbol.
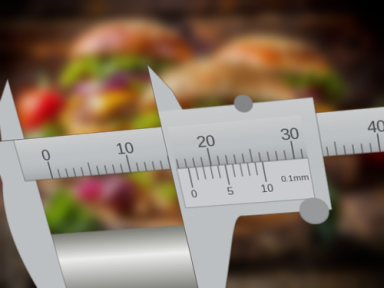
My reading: 17.2 mm
